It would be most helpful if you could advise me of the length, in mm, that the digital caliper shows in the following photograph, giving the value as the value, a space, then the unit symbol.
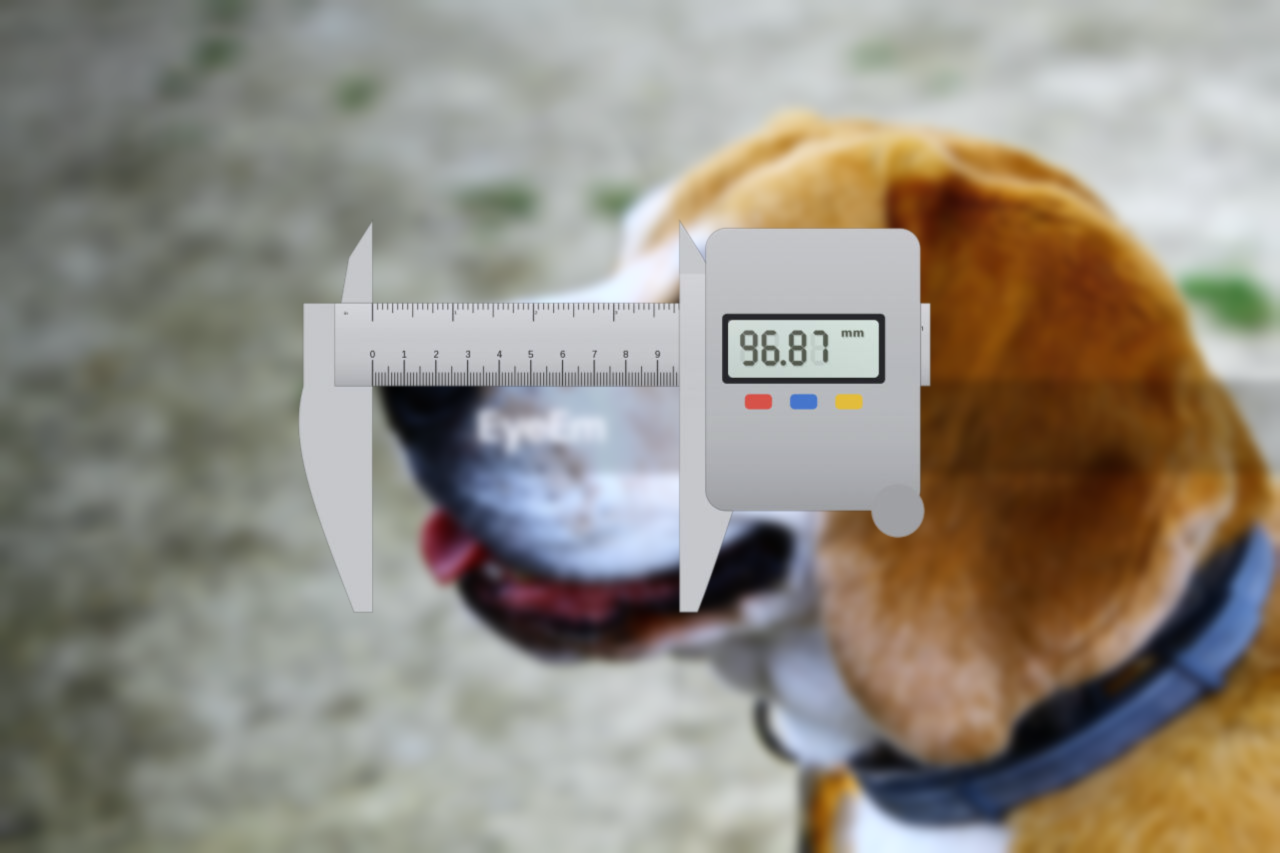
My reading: 96.87 mm
